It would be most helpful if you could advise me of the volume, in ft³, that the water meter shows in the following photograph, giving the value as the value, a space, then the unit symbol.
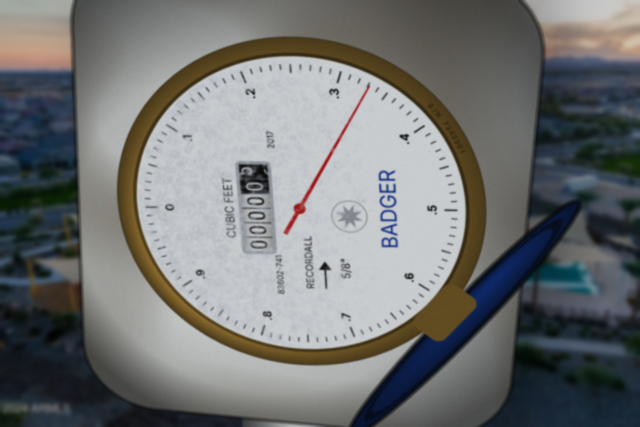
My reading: 5.33 ft³
